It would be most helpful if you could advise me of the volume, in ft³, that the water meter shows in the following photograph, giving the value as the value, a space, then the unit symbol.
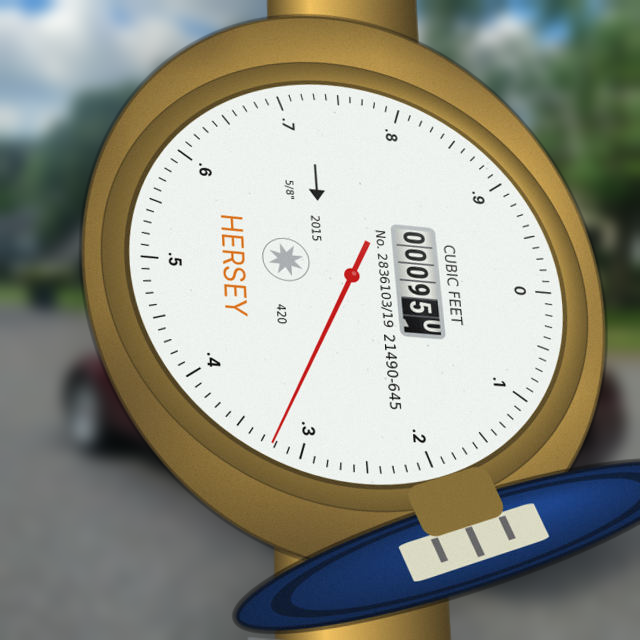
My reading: 950.32 ft³
